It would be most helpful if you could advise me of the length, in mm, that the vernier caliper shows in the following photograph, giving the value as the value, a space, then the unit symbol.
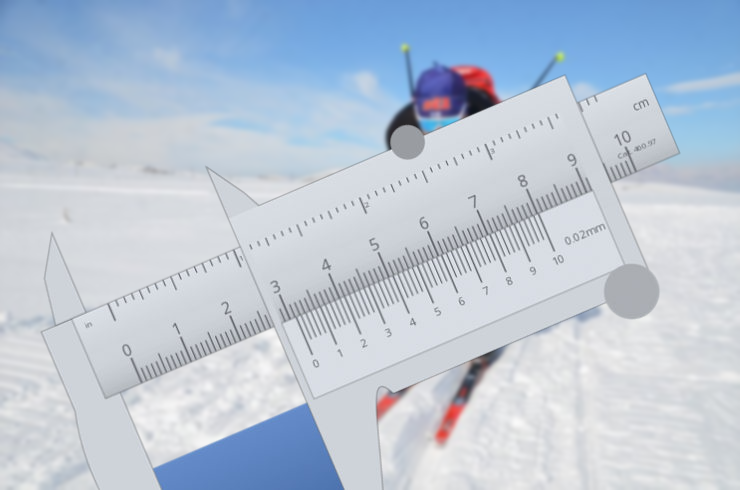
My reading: 31.2 mm
